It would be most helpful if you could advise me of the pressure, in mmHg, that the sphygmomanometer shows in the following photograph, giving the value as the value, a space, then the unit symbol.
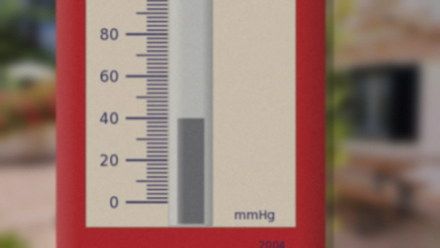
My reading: 40 mmHg
